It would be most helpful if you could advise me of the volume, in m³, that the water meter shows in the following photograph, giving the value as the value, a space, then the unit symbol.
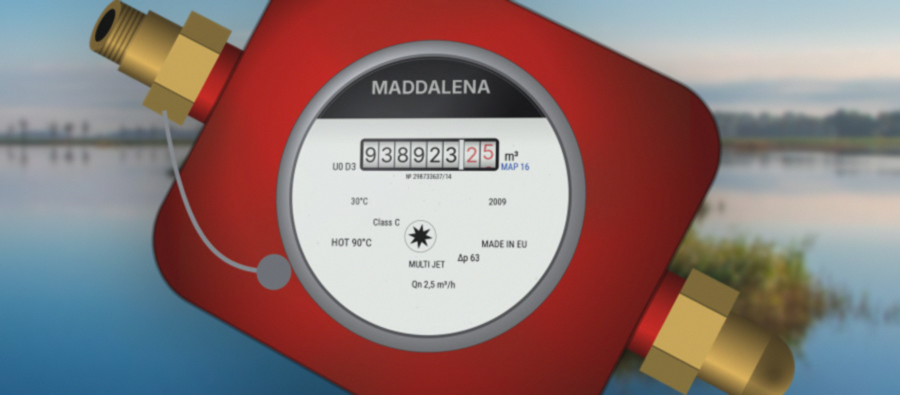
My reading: 938923.25 m³
